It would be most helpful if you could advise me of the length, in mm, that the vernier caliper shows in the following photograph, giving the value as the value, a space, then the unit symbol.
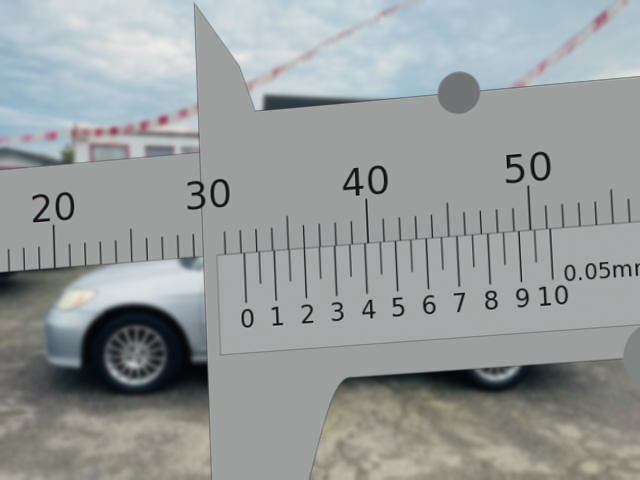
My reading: 32.2 mm
